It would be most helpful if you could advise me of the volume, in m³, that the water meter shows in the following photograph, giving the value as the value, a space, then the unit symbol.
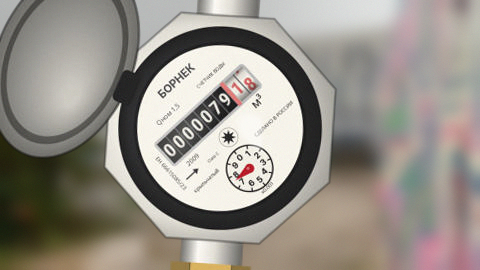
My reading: 79.177 m³
